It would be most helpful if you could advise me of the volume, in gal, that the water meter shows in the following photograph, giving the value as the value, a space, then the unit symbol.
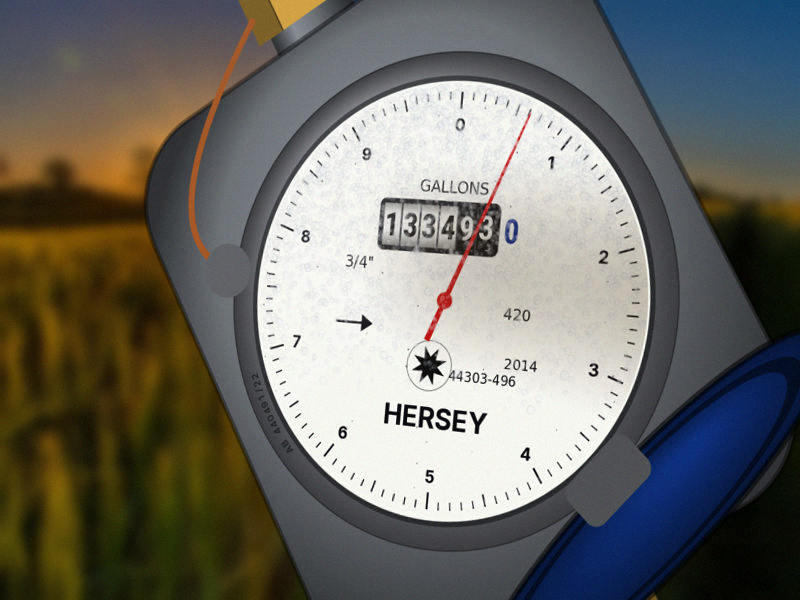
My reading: 1334930.6 gal
